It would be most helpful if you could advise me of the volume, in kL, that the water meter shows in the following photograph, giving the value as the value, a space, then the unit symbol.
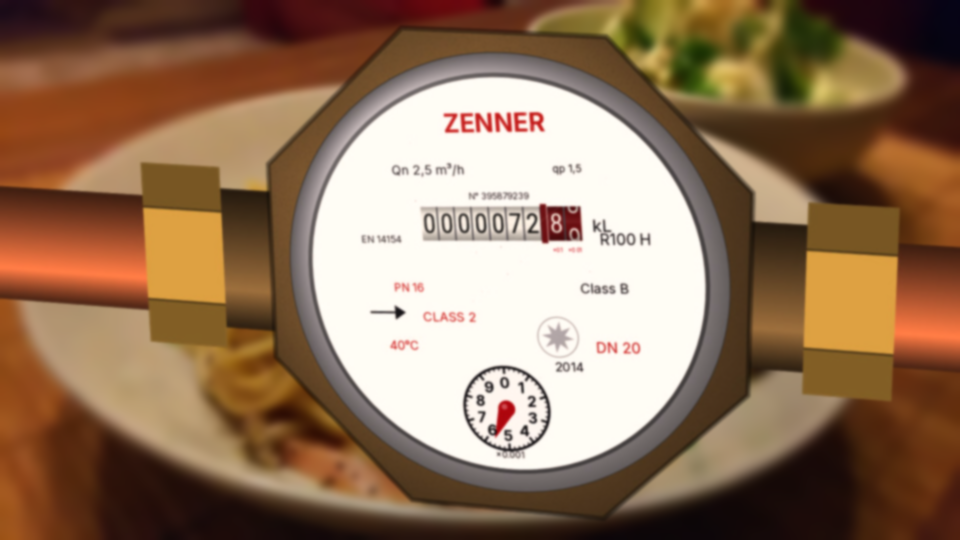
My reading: 72.885 kL
